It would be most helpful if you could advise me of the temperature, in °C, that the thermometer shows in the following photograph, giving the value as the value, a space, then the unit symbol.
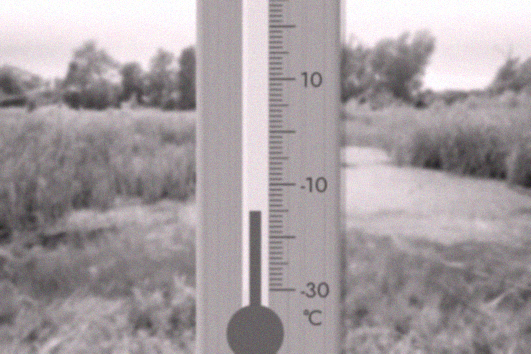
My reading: -15 °C
